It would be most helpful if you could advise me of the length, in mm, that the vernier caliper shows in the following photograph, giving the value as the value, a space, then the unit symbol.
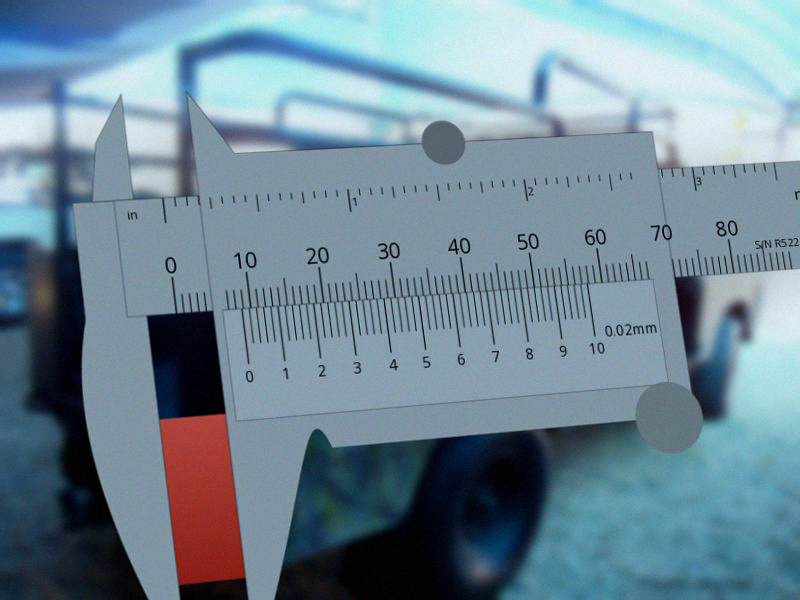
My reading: 8.8 mm
